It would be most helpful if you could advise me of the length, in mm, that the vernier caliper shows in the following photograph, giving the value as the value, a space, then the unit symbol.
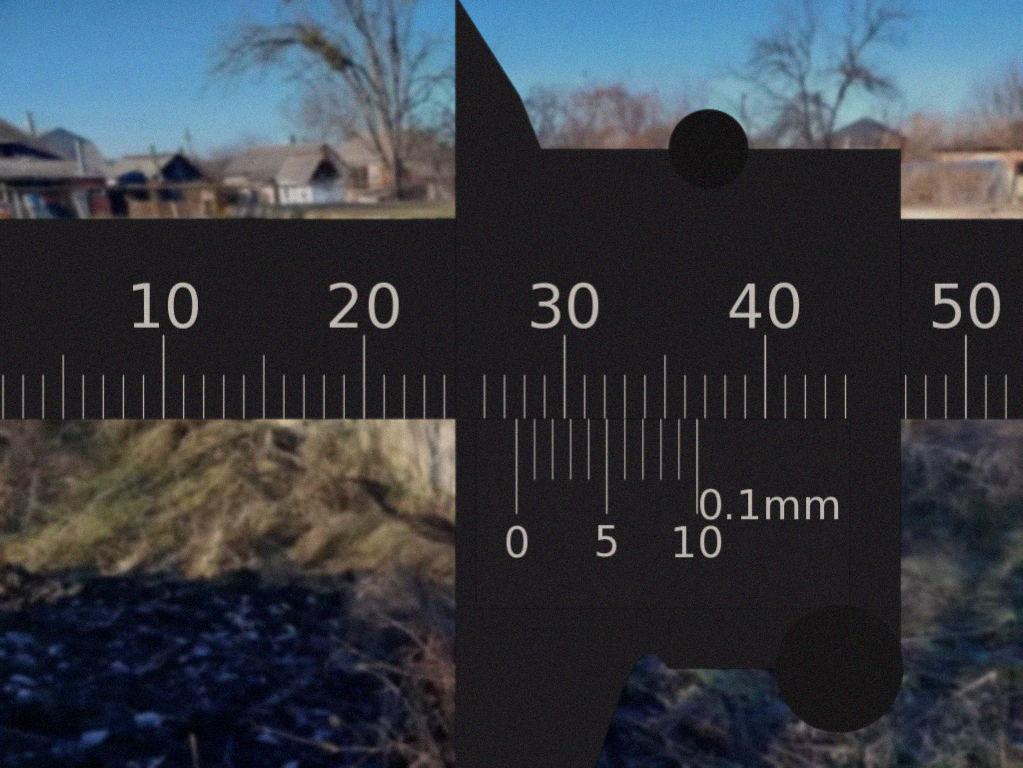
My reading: 27.6 mm
